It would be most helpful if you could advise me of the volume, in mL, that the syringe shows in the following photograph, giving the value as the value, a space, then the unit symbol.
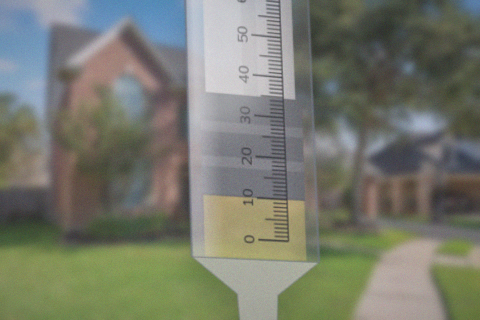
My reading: 10 mL
